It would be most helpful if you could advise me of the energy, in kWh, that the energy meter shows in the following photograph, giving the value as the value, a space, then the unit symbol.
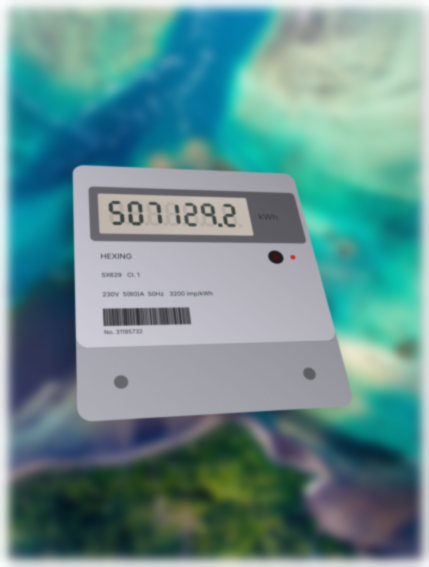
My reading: 507129.2 kWh
